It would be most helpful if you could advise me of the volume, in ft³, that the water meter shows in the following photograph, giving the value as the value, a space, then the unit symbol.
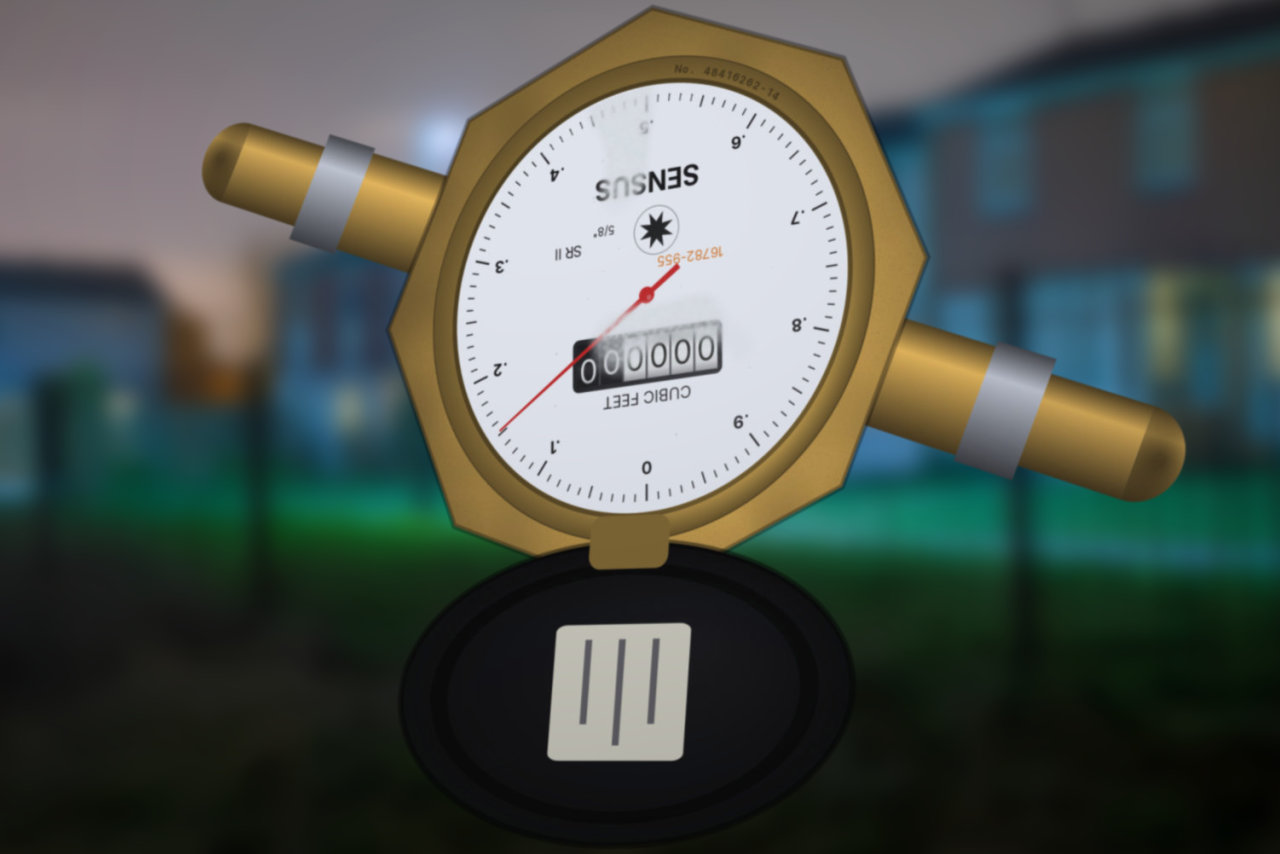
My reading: 0.15 ft³
